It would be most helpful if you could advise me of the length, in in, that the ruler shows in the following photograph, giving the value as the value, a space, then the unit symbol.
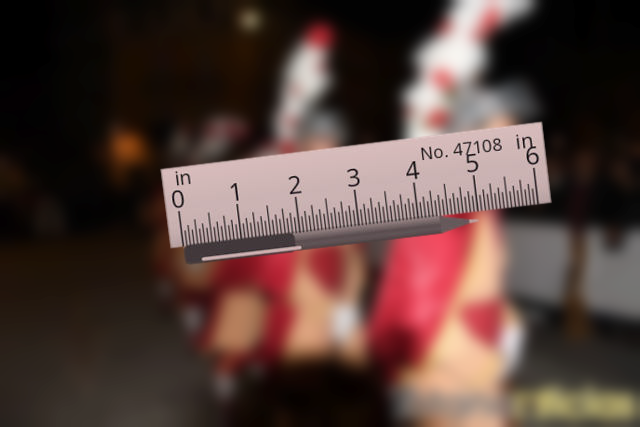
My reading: 5 in
